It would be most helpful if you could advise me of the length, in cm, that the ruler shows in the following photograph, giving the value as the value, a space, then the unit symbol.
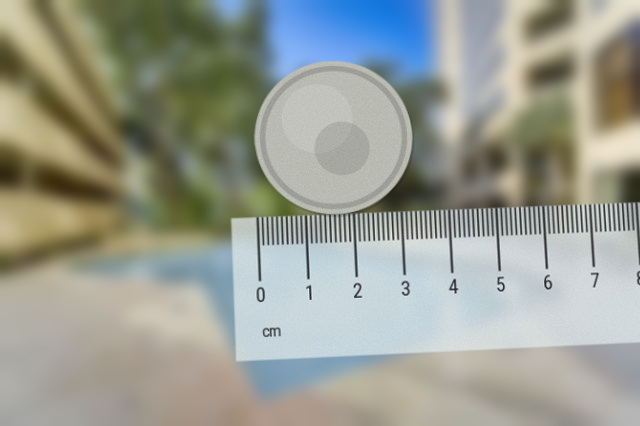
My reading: 3.3 cm
